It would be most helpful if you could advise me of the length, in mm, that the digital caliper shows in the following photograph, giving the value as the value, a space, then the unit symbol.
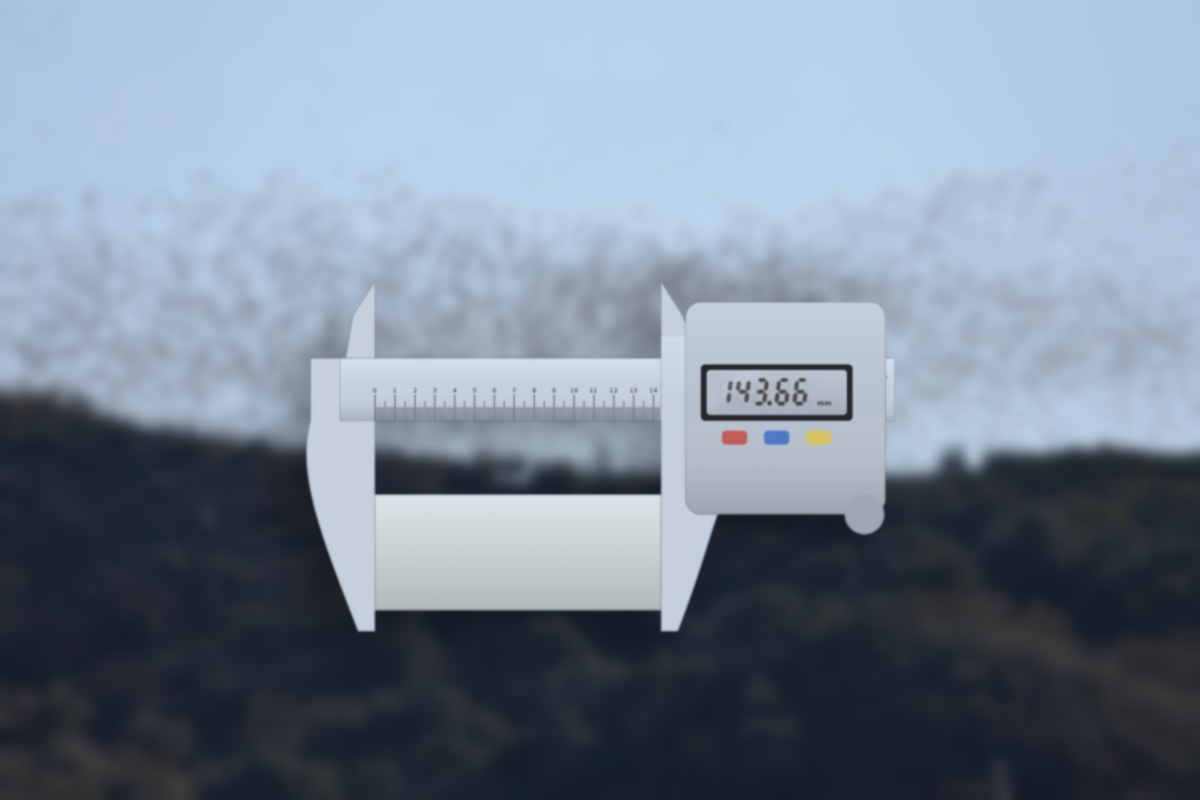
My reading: 143.66 mm
